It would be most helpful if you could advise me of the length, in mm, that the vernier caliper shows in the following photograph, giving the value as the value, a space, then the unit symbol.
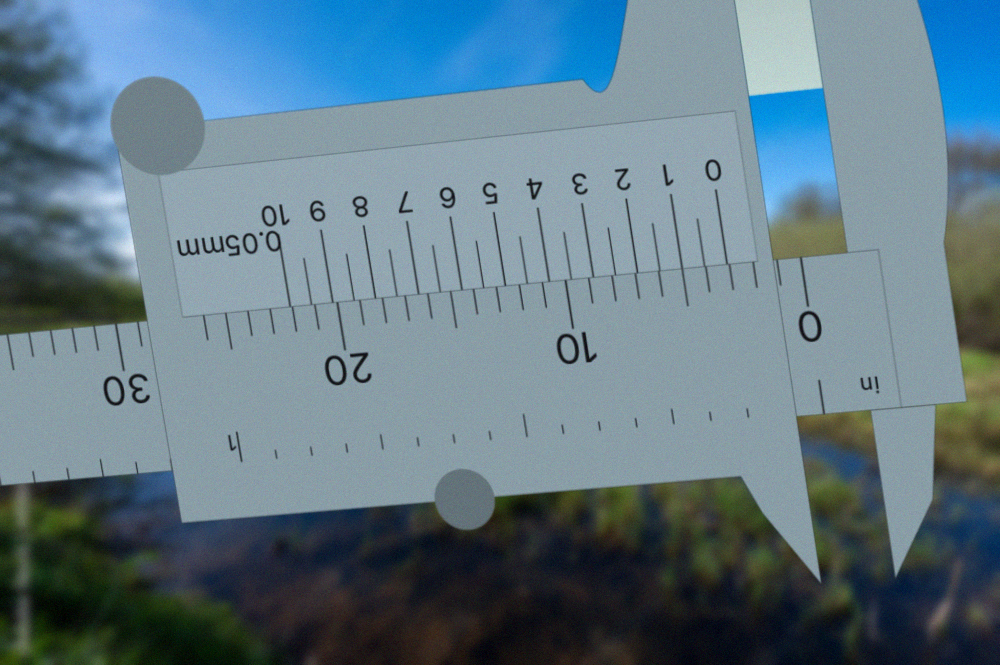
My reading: 3.1 mm
